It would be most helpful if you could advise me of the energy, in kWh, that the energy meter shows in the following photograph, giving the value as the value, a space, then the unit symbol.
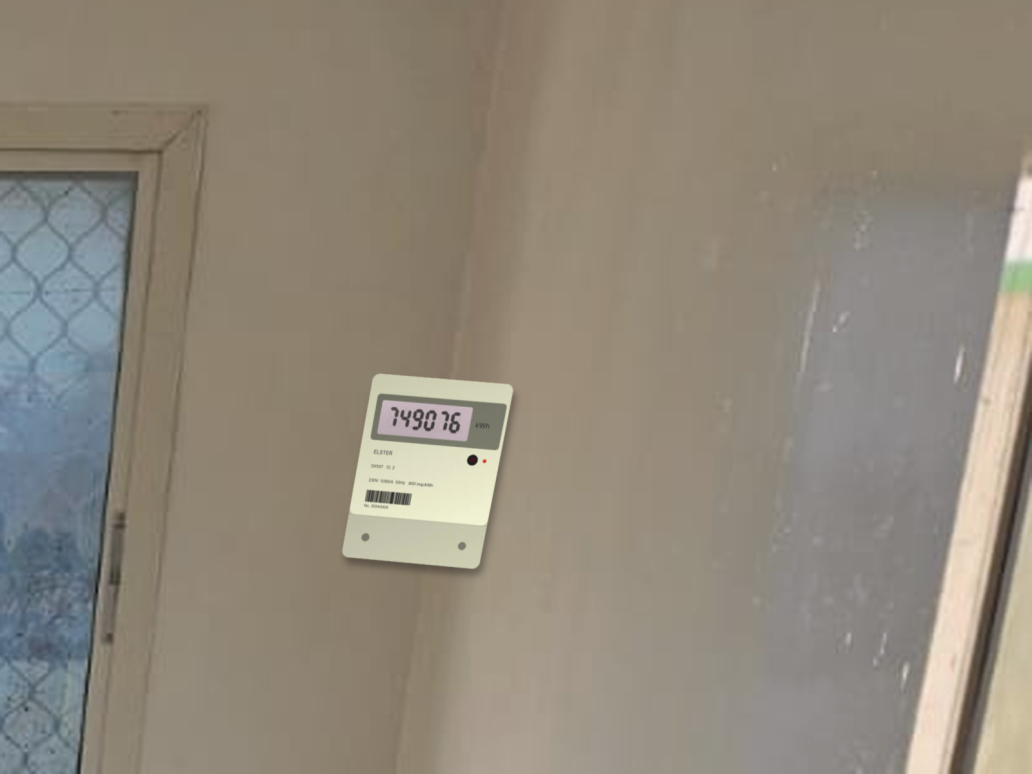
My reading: 749076 kWh
